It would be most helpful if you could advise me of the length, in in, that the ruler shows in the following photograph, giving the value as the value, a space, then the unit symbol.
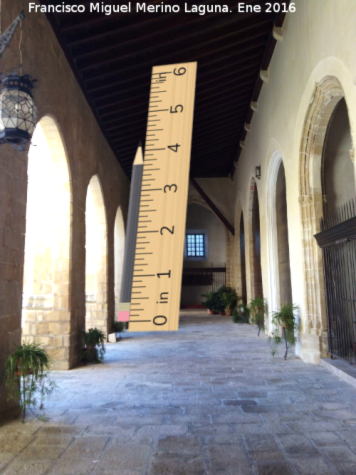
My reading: 4.25 in
